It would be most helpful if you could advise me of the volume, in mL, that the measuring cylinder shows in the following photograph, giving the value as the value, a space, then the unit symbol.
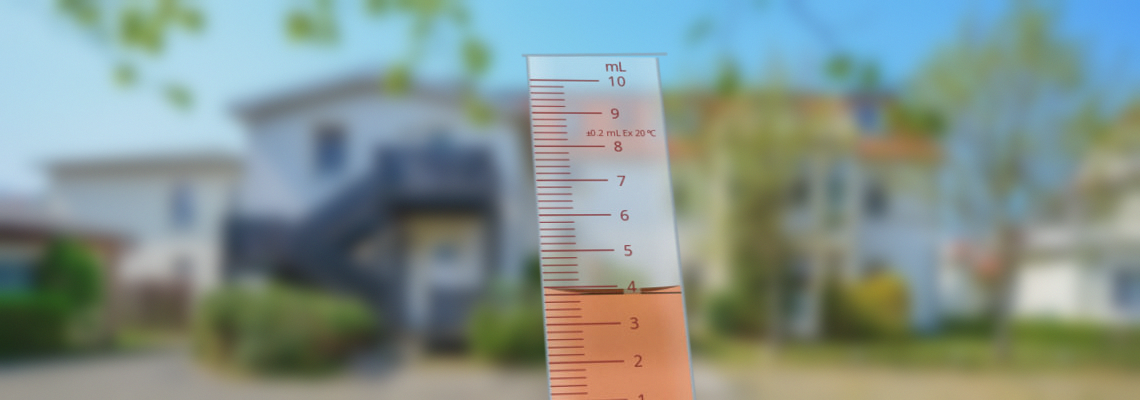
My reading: 3.8 mL
